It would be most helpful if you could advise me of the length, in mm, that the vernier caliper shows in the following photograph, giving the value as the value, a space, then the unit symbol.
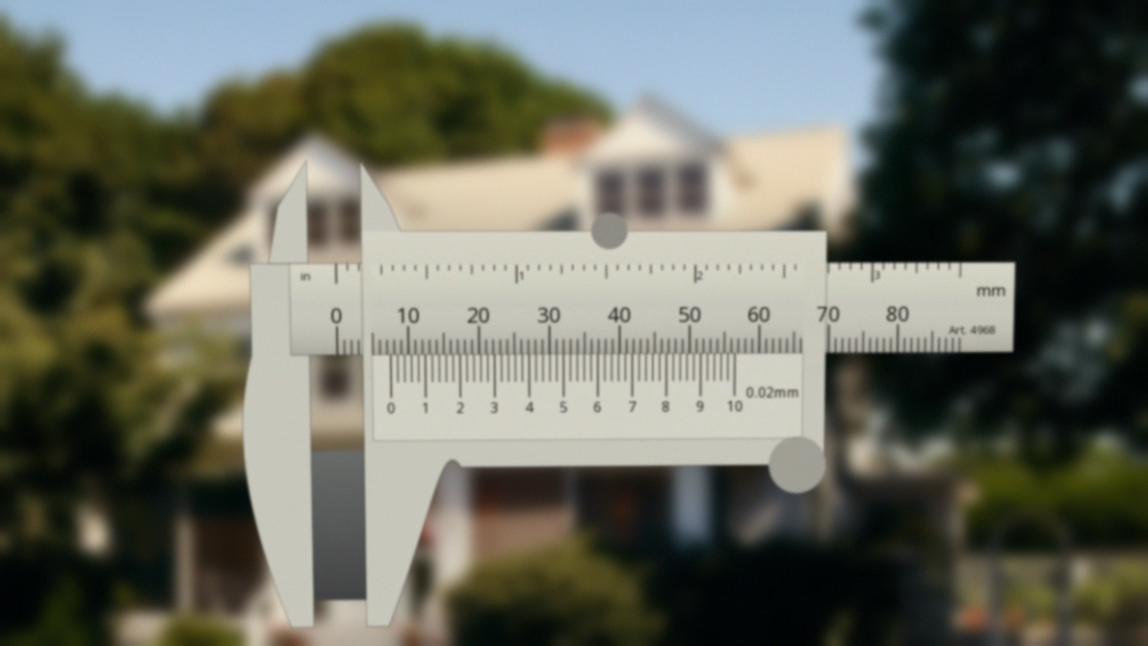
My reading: 7.5 mm
